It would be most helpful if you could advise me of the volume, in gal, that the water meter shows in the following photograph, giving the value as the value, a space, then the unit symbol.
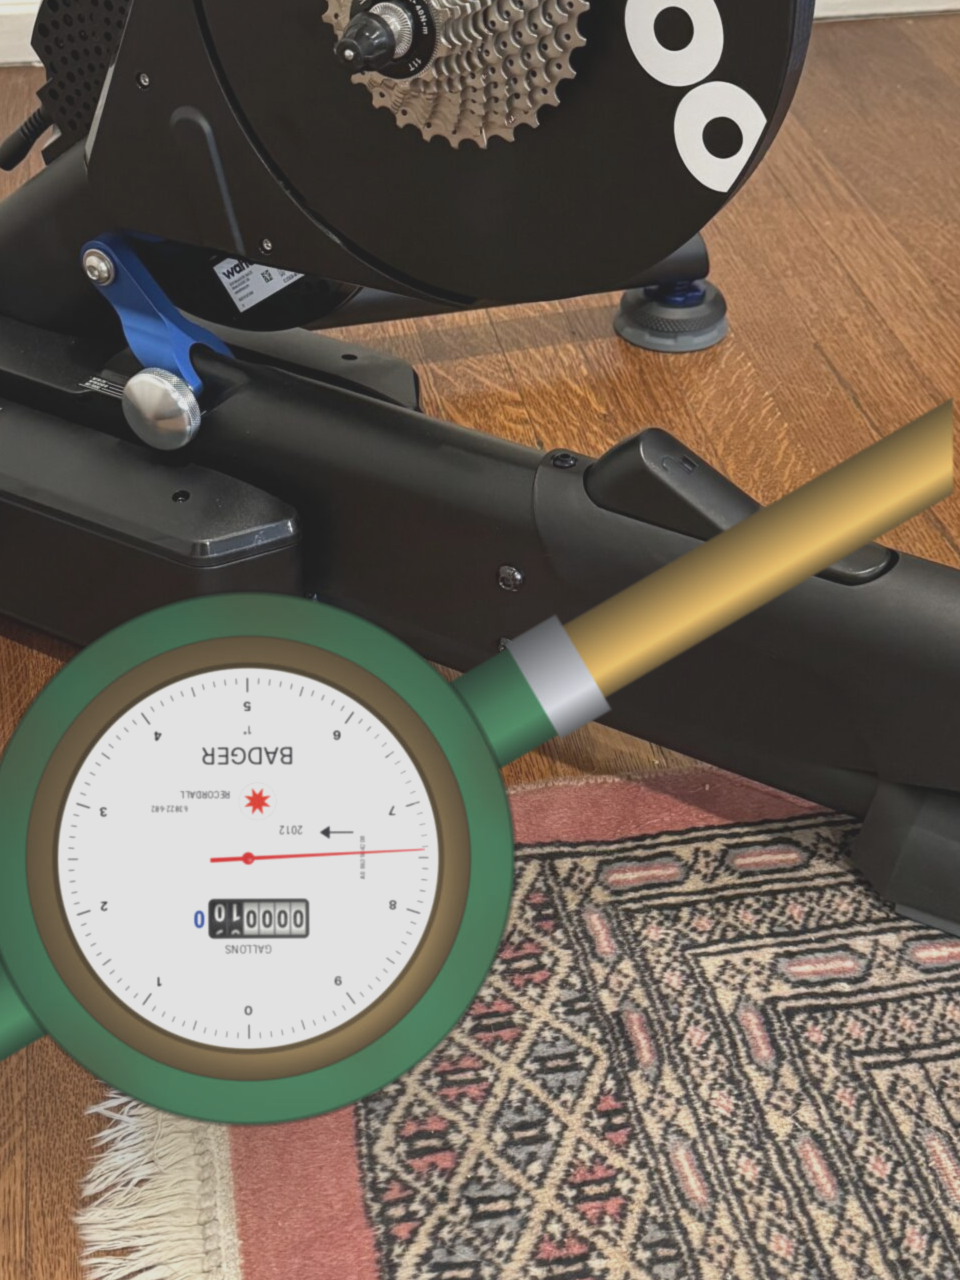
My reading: 97.4 gal
